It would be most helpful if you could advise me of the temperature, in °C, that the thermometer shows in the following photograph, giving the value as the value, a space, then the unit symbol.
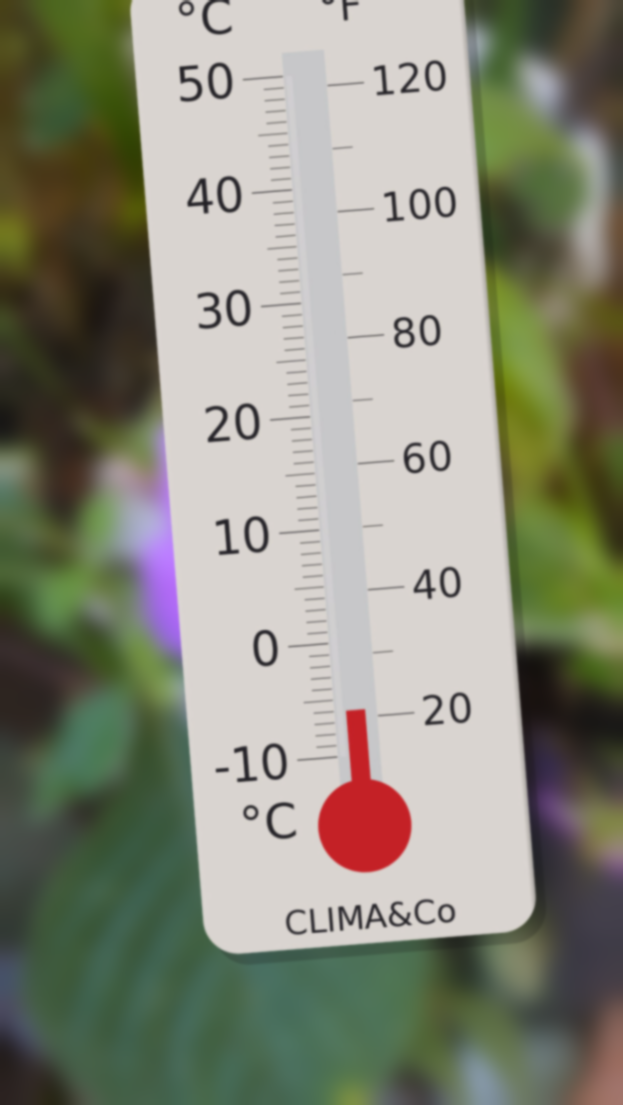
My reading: -6 °C
